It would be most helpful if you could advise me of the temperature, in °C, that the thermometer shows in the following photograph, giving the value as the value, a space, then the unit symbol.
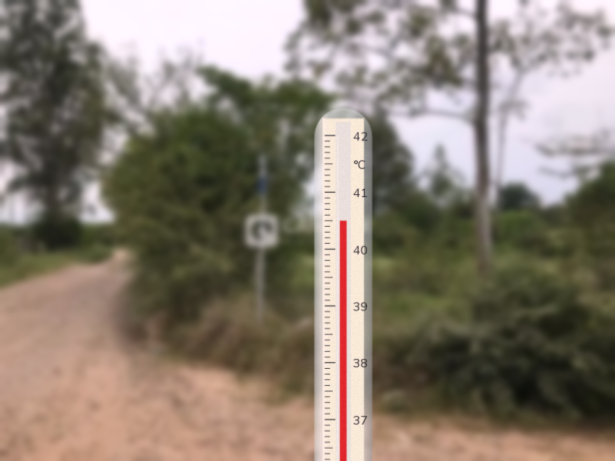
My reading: 40.5 °C
